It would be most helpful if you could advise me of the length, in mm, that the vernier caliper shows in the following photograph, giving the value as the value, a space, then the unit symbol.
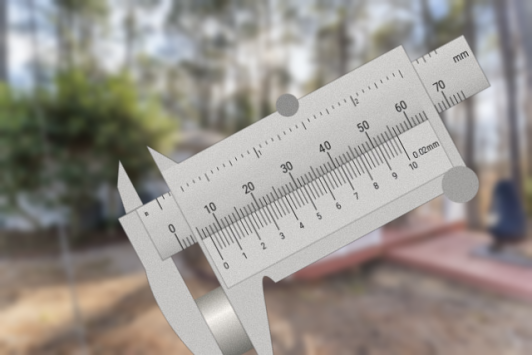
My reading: 7.0 mm
